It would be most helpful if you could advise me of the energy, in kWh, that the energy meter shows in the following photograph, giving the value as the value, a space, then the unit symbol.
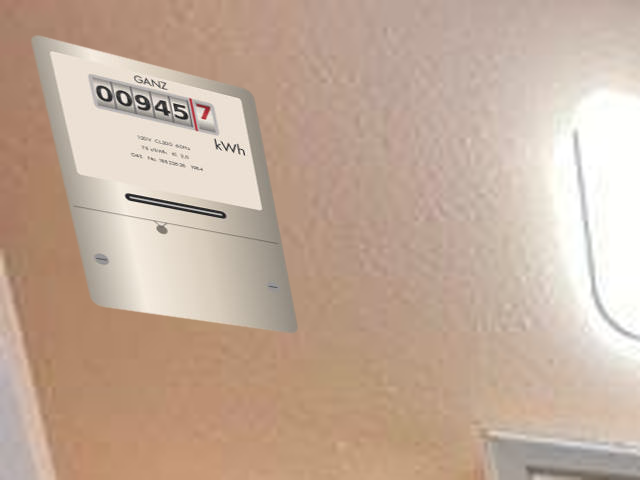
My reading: 945.7 kWh
